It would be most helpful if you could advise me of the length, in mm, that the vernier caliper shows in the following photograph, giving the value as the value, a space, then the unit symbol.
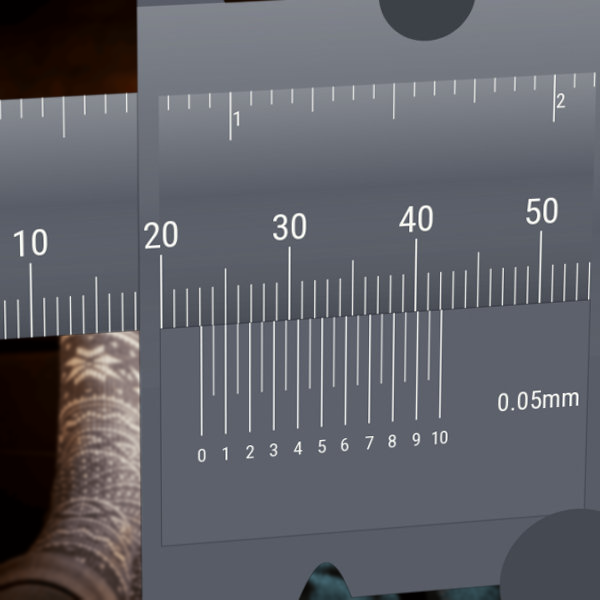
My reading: 23.1 mm
